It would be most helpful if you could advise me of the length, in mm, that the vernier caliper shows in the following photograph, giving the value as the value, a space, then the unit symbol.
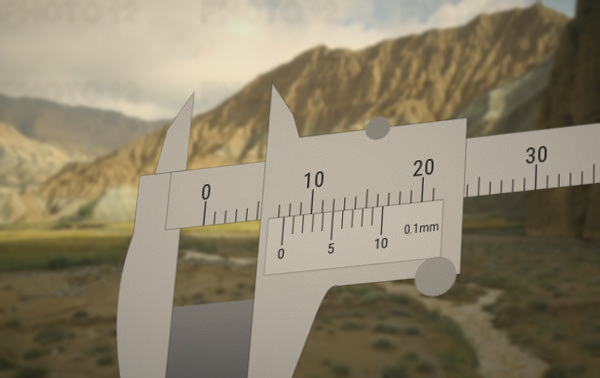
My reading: 7.5 mm
